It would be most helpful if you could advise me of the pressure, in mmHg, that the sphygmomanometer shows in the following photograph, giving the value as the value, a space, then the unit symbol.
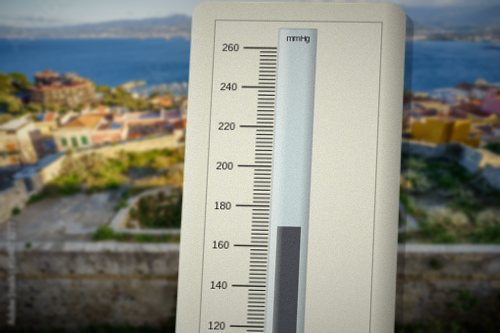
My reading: 170 mmHg
